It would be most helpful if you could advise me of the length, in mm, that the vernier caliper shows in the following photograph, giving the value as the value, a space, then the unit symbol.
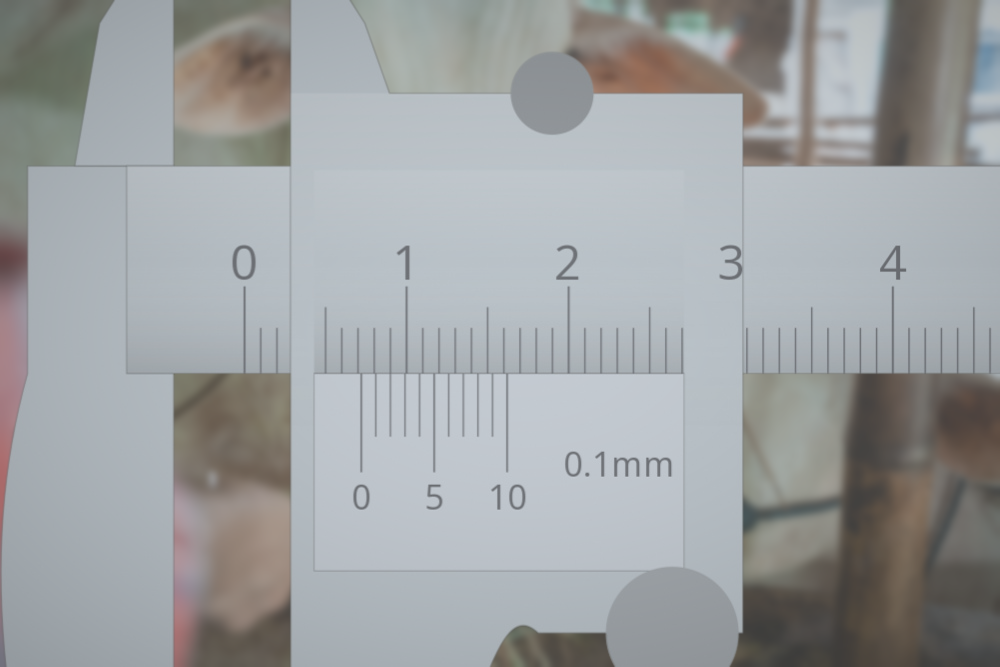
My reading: 7.2 mm
